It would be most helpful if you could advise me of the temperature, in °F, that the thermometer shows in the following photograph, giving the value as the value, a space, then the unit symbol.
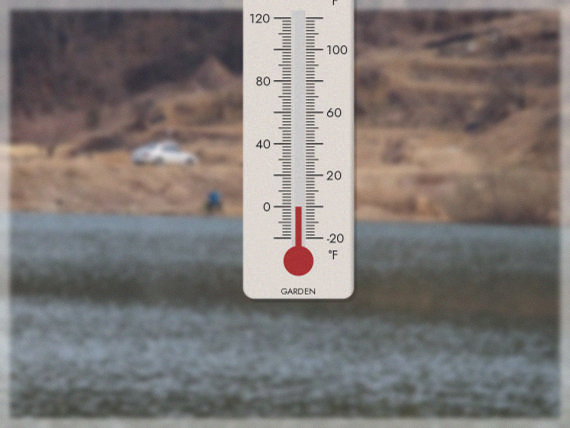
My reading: 0 °F
